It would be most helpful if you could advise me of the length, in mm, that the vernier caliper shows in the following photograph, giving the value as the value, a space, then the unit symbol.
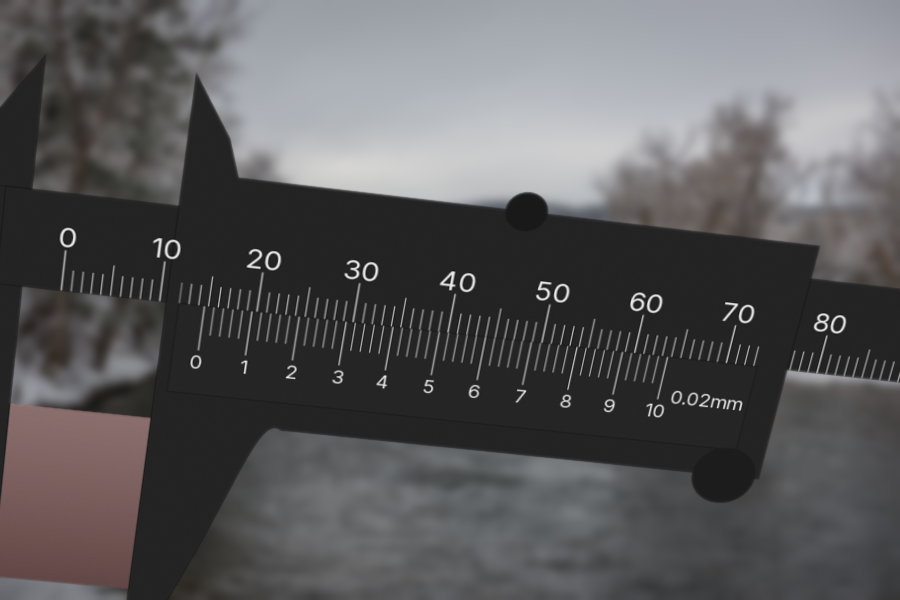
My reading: 14.6 mm
